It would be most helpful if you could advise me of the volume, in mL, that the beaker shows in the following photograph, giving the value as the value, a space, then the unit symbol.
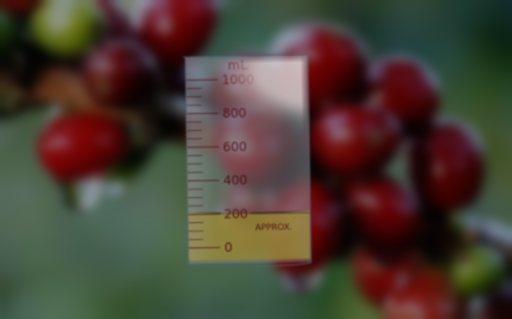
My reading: 200 mL
